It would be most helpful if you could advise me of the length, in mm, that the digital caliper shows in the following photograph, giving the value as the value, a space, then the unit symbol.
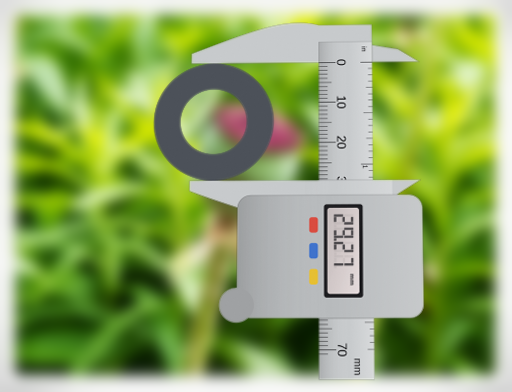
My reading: 29.27 mm
